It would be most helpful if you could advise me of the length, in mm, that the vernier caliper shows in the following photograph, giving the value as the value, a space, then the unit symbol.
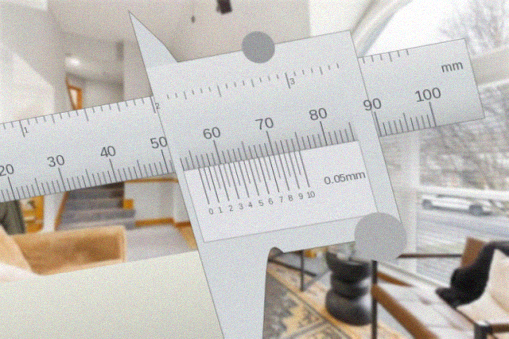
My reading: 55.8 mm
